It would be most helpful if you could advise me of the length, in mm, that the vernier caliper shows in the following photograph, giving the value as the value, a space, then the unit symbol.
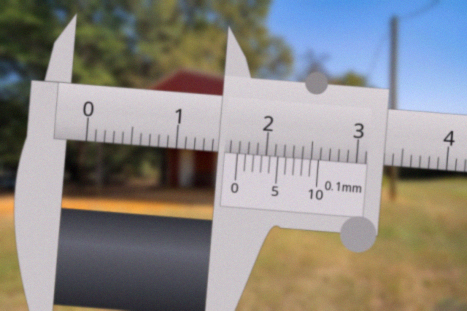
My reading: 16.8 mm
